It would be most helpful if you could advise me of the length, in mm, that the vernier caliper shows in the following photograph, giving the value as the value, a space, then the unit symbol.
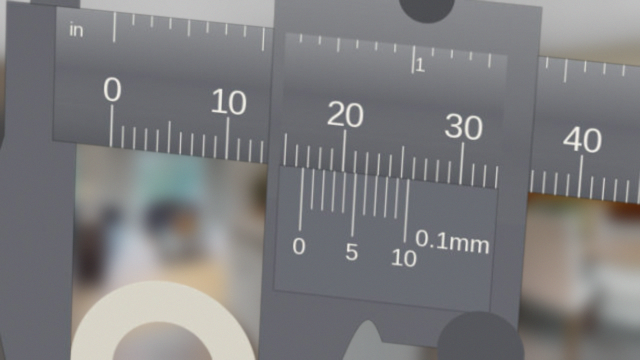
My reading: 16.6 mm
